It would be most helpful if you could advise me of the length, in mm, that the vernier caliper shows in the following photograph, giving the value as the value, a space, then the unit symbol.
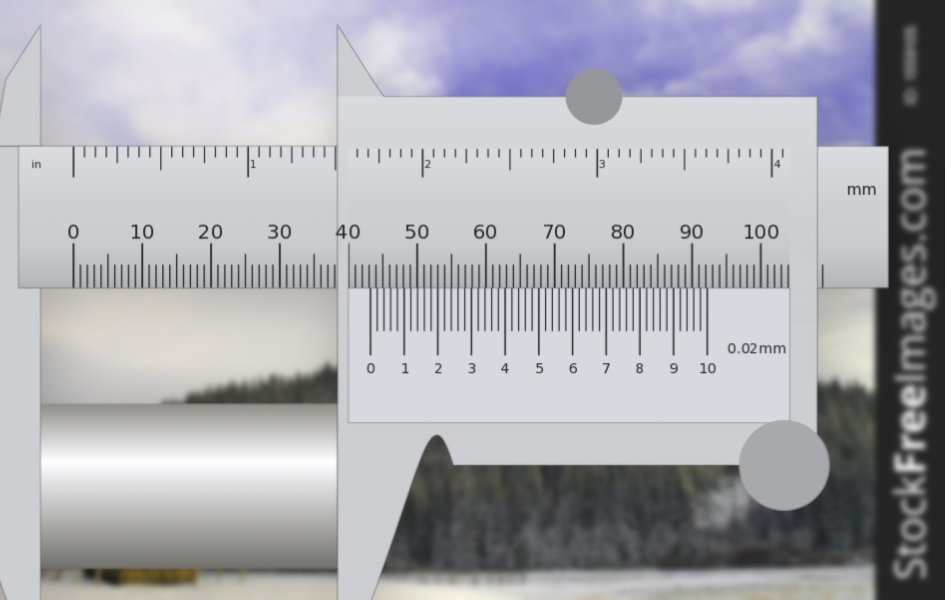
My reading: 43.2 mm
